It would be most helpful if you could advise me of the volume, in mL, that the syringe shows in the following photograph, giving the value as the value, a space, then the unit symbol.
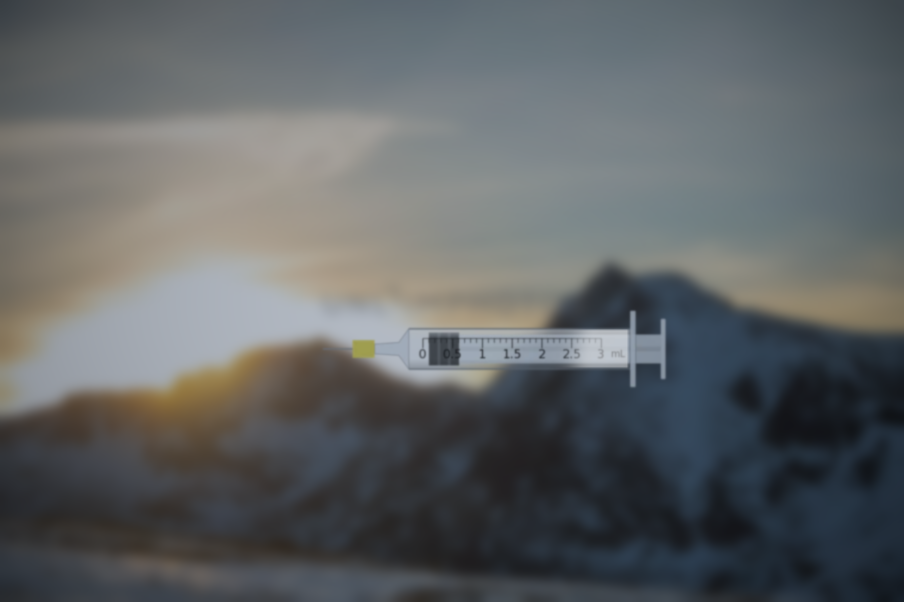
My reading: 0.1 mL
